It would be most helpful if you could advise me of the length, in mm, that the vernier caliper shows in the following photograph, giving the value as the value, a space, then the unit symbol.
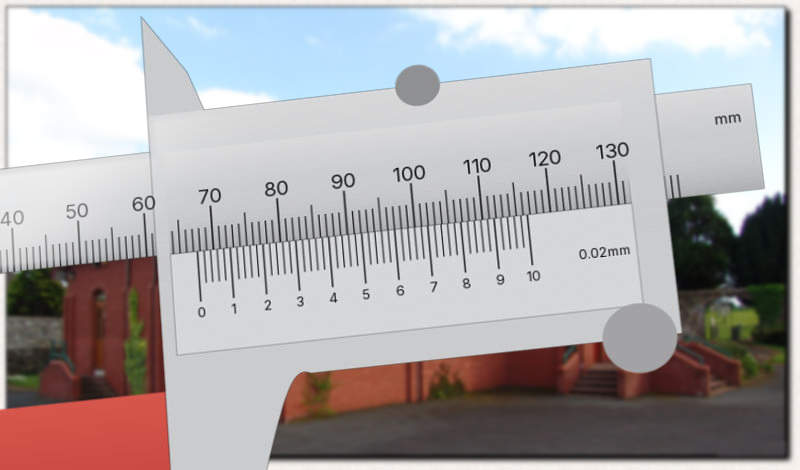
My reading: 67.6 mm
